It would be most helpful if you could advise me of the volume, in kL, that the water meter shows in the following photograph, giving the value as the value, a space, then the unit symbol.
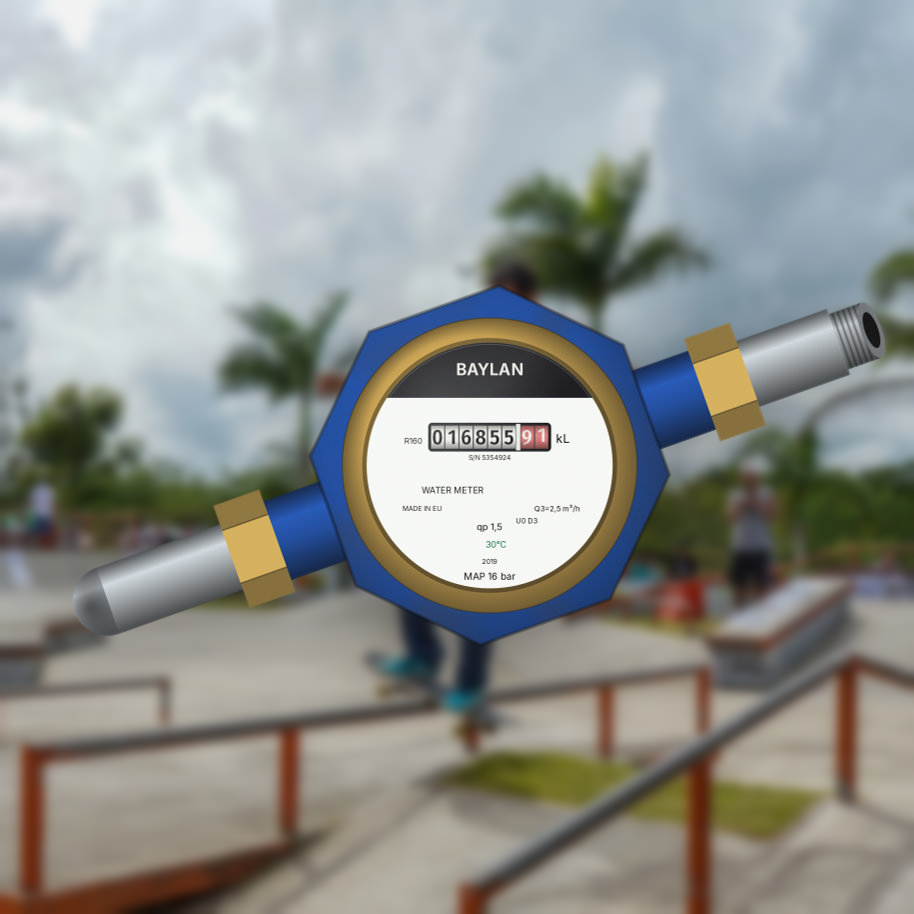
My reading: 16855.91 kL
